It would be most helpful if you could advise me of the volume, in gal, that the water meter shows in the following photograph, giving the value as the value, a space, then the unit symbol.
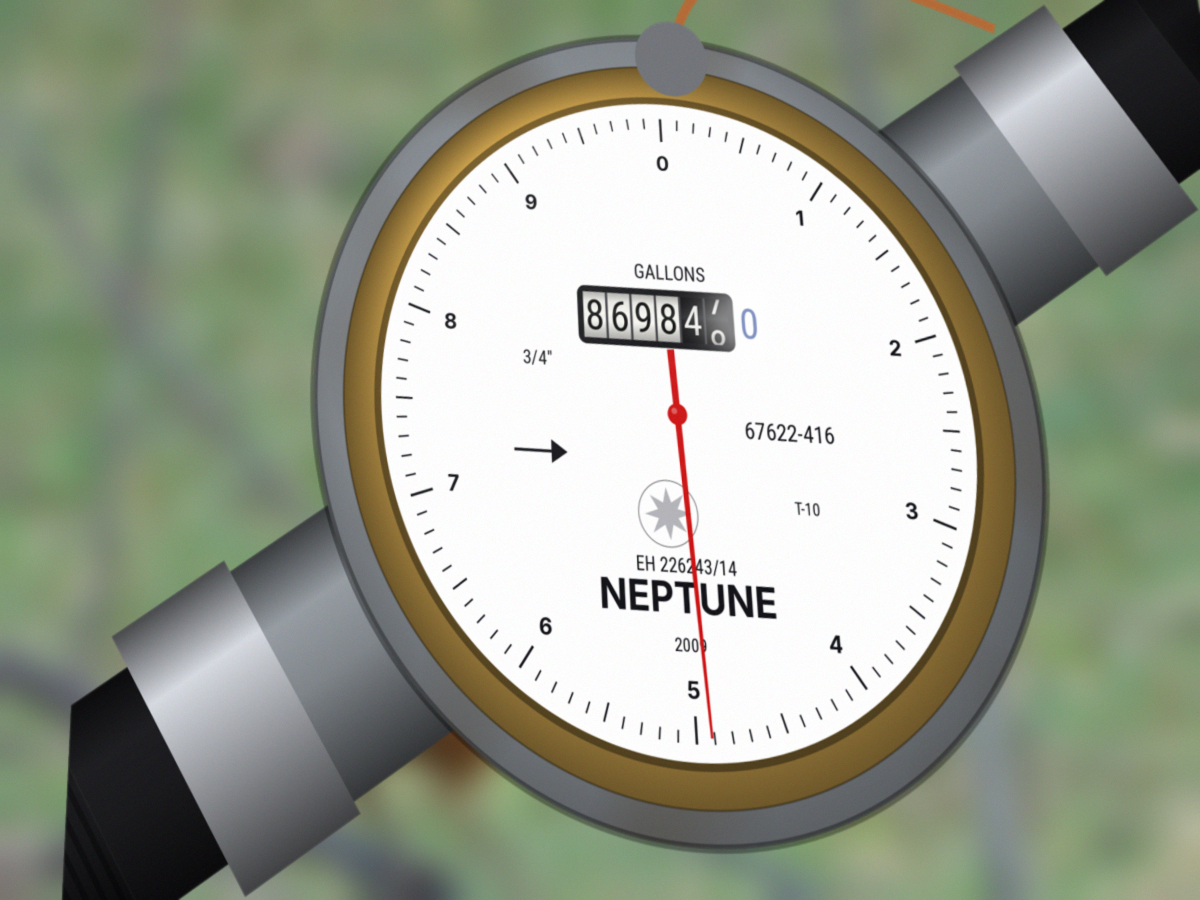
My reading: 8698474.9 gal
